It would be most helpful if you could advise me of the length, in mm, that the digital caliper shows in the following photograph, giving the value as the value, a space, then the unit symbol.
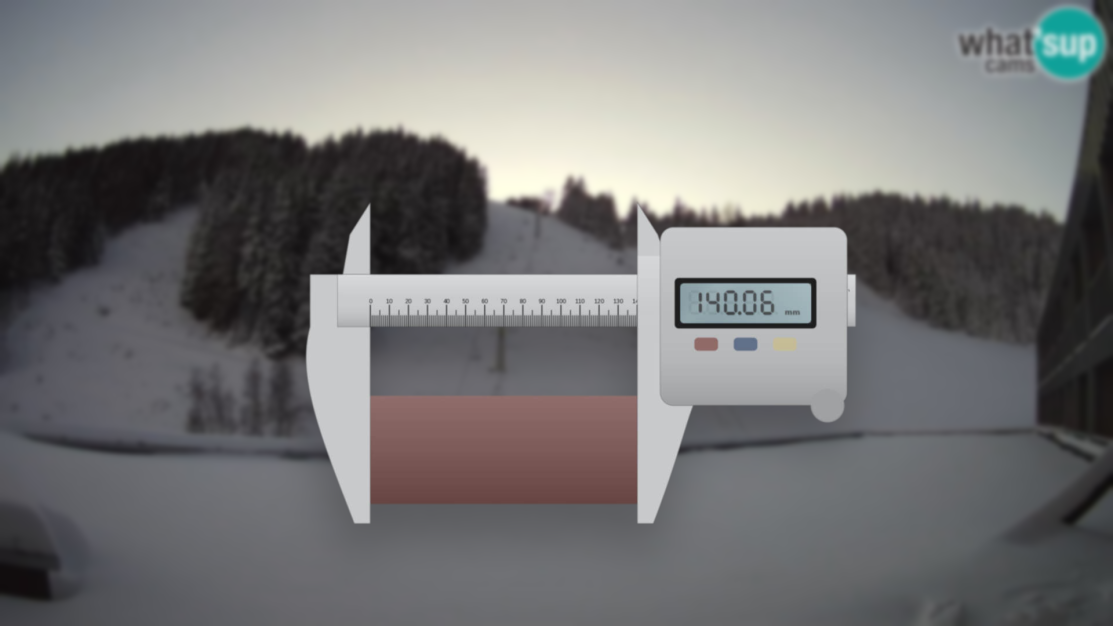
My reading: 140.06 mm
